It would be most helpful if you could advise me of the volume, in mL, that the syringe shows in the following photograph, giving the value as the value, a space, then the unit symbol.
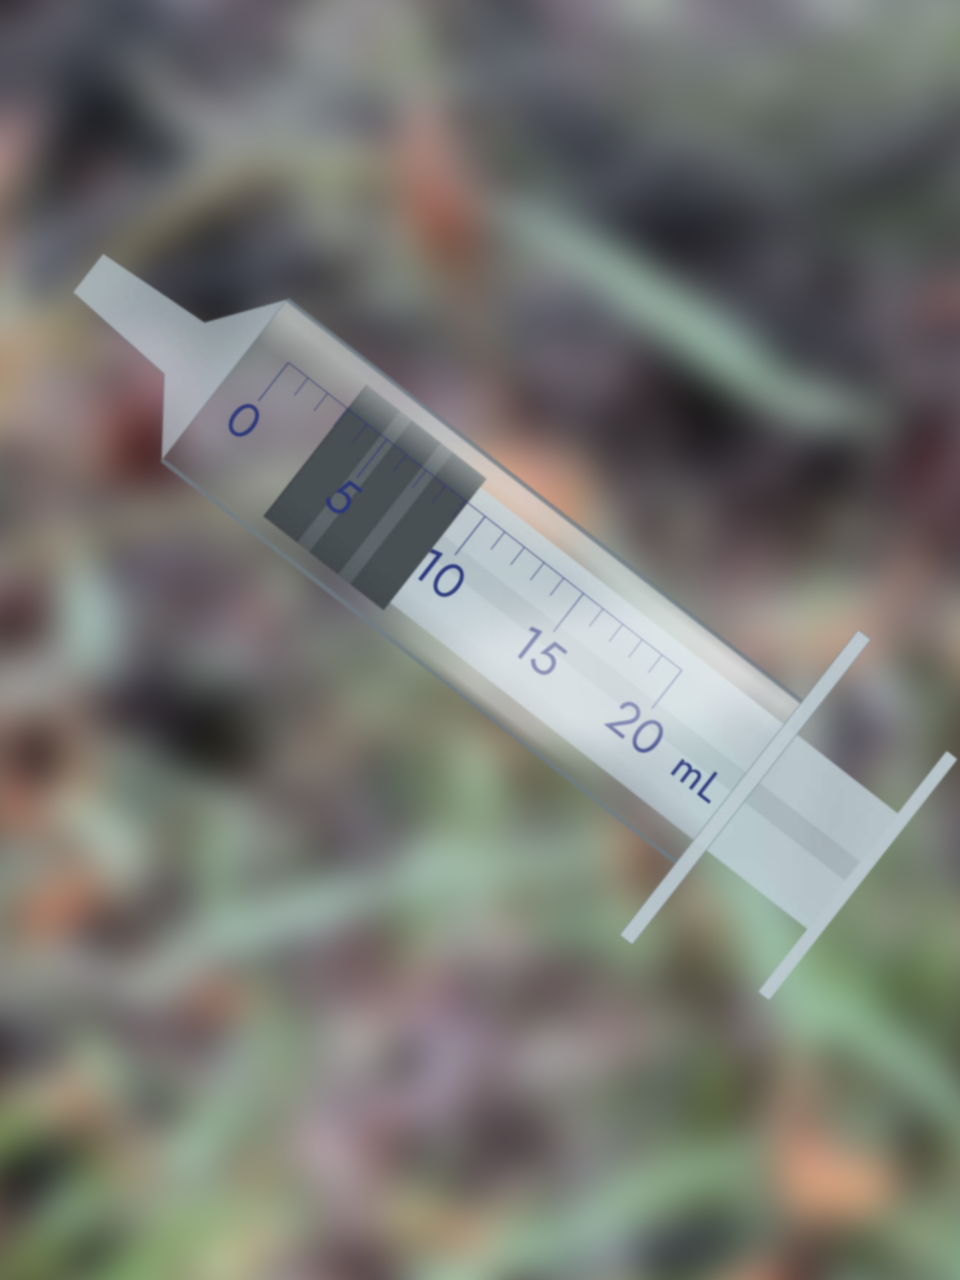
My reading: 3 mL
